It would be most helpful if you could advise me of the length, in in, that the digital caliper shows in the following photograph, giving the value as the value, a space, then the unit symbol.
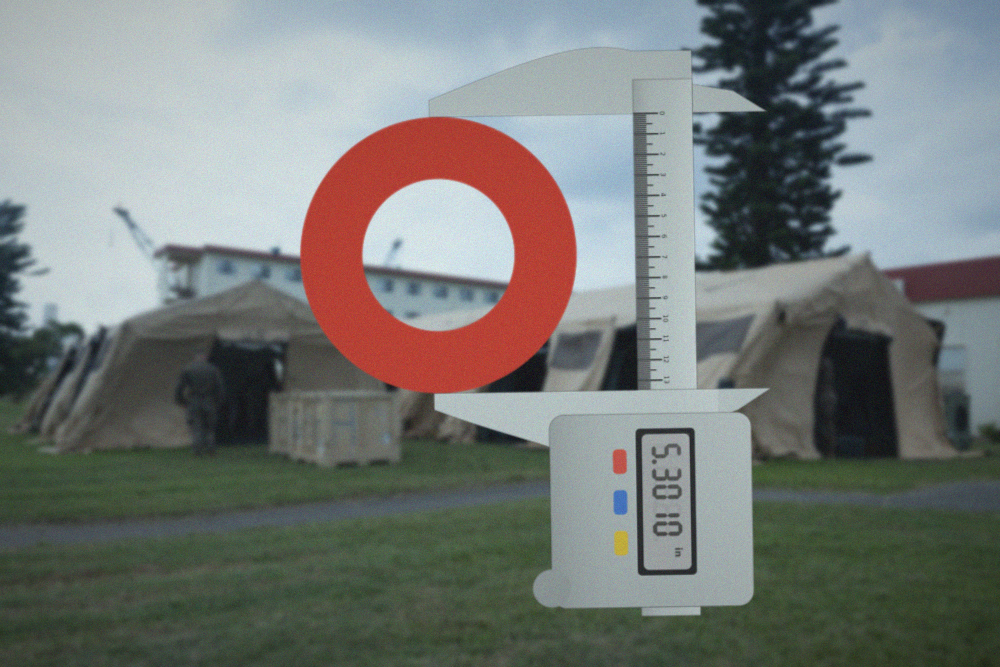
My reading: 5.3010 in
